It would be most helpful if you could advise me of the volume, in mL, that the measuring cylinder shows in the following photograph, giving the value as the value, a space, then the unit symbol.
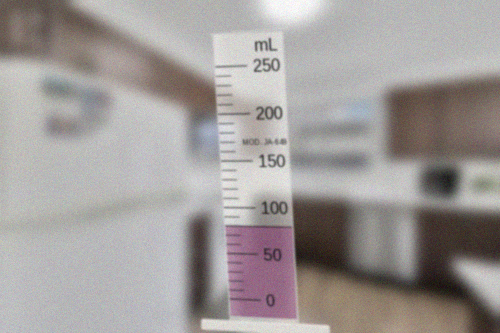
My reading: 80 mL
